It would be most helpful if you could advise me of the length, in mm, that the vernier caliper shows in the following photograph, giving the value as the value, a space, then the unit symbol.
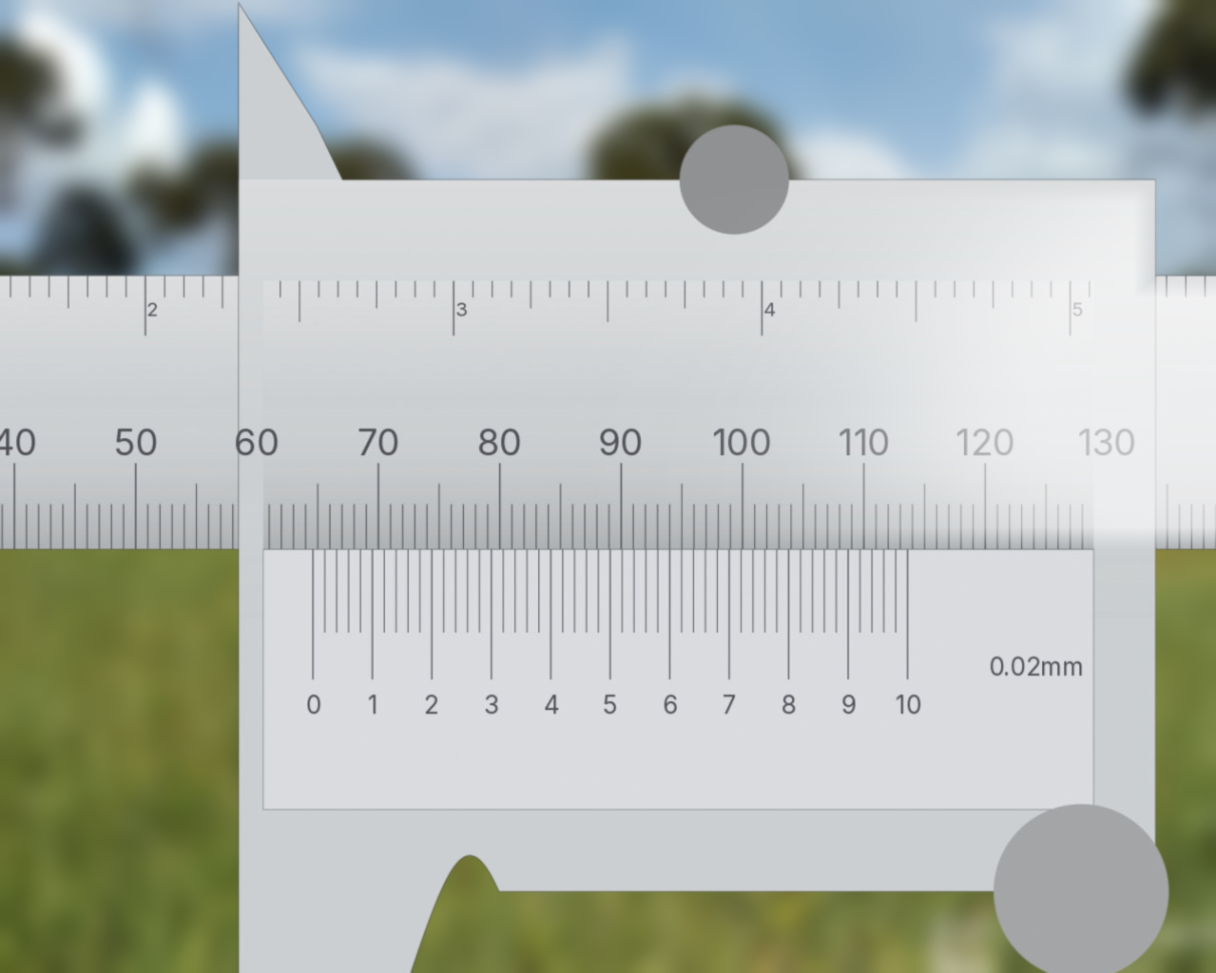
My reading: 64.6 mm
